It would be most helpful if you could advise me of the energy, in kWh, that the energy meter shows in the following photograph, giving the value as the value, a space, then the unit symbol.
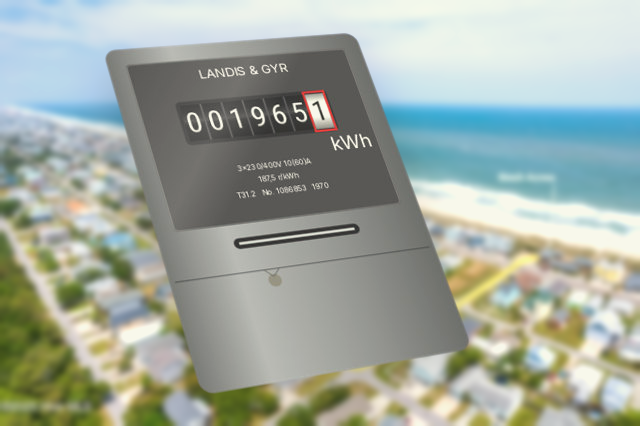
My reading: 1965.1 kWh
